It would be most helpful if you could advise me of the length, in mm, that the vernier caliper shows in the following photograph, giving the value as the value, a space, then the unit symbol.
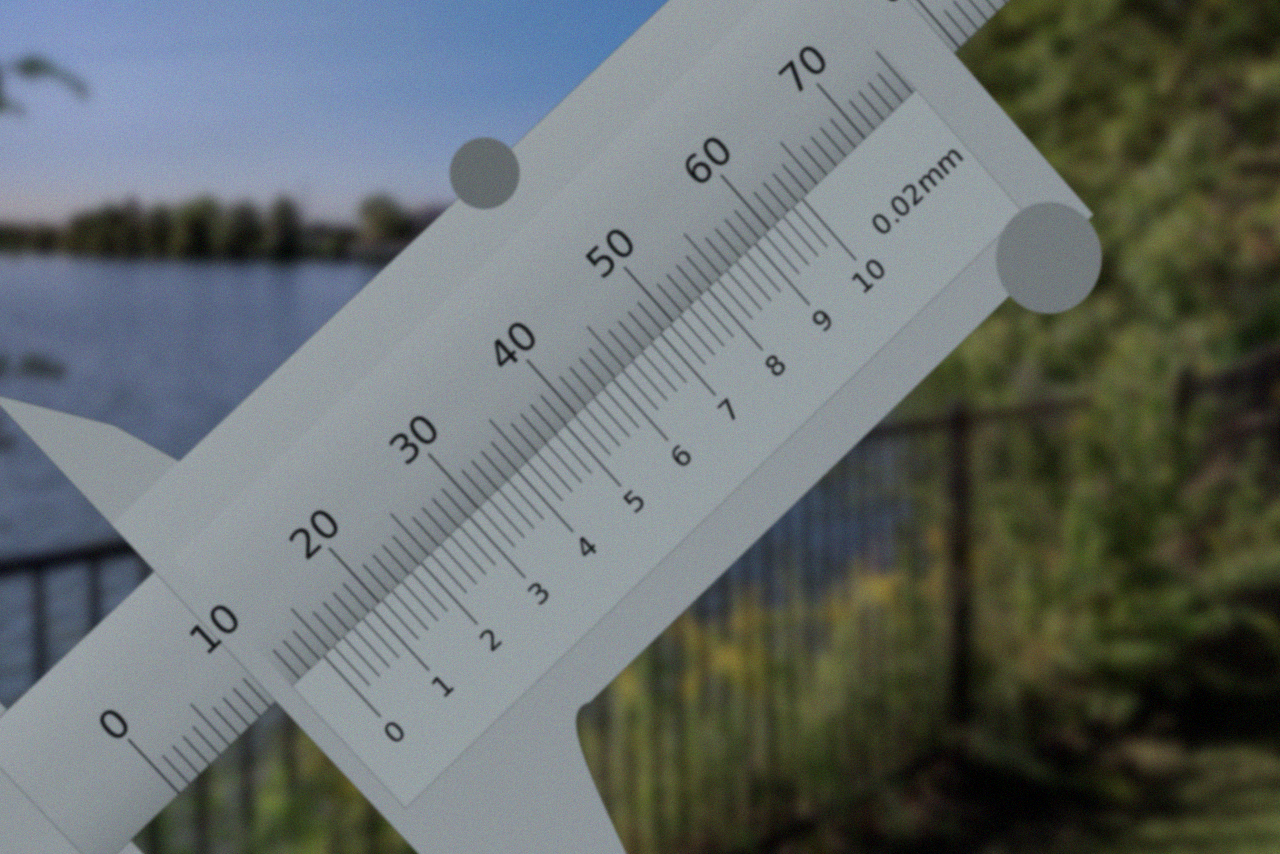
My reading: 14.4 mm
